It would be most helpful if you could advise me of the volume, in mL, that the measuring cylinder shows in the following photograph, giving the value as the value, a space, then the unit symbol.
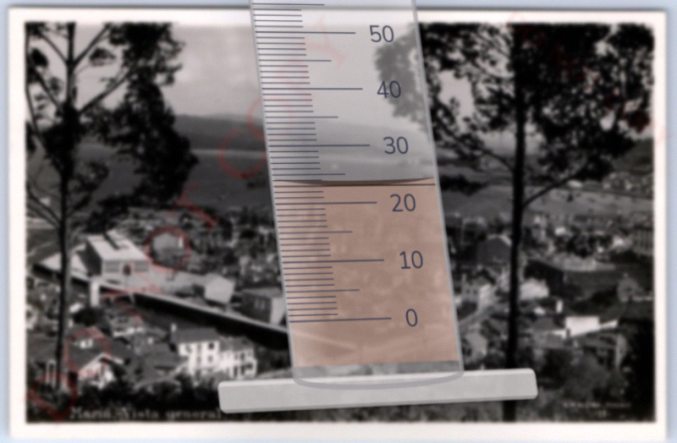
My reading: 23 mL
